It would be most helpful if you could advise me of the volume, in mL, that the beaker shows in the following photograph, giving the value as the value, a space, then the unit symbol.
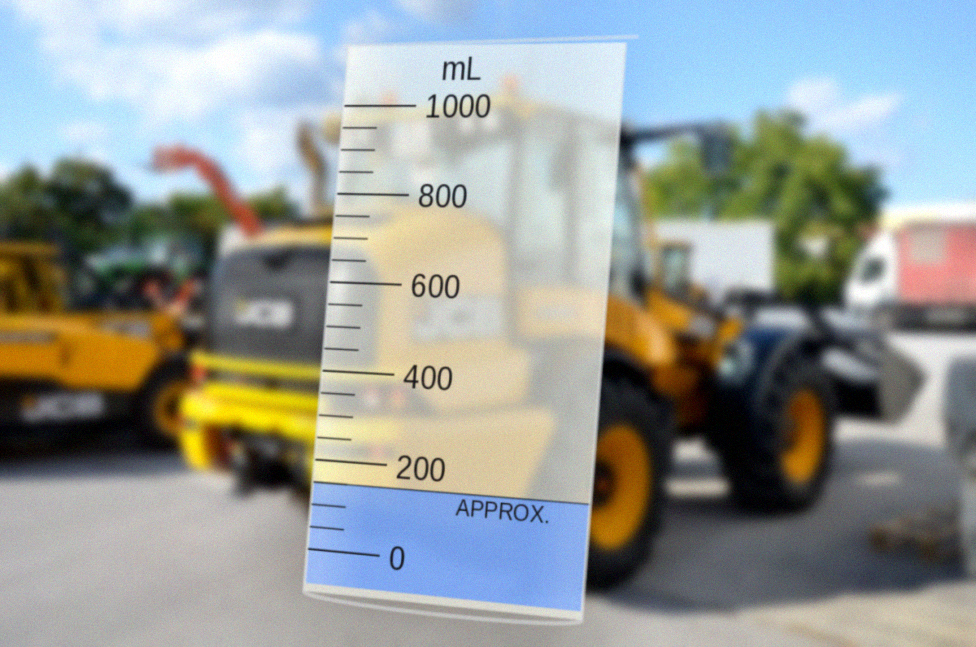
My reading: 150 mL
